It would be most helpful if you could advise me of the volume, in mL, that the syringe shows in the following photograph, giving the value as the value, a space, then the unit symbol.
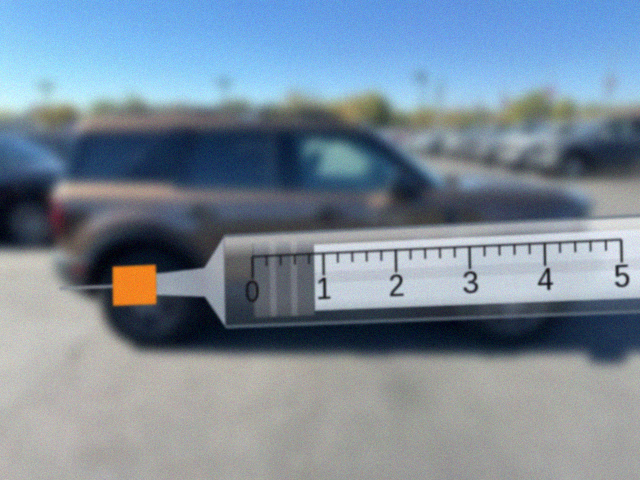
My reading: 0 mL
